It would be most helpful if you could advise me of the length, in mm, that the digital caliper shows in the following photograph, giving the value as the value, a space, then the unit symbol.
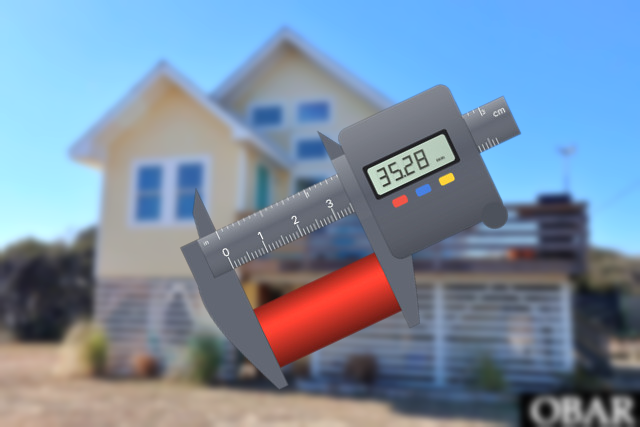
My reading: 35.28 mm
